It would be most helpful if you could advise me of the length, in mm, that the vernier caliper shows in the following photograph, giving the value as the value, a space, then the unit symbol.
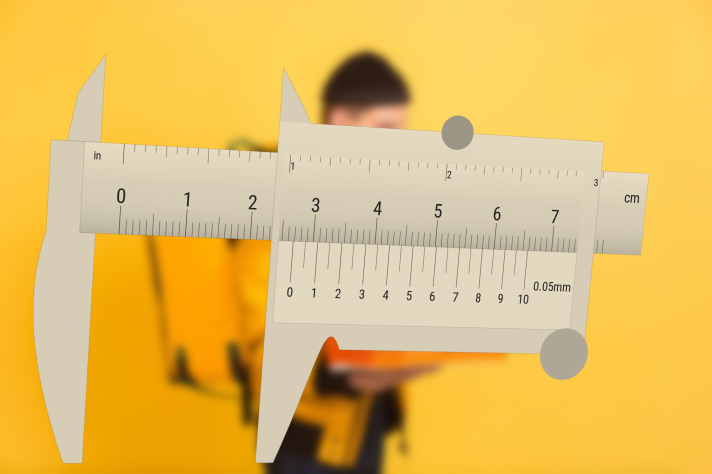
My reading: 26.8 mm
